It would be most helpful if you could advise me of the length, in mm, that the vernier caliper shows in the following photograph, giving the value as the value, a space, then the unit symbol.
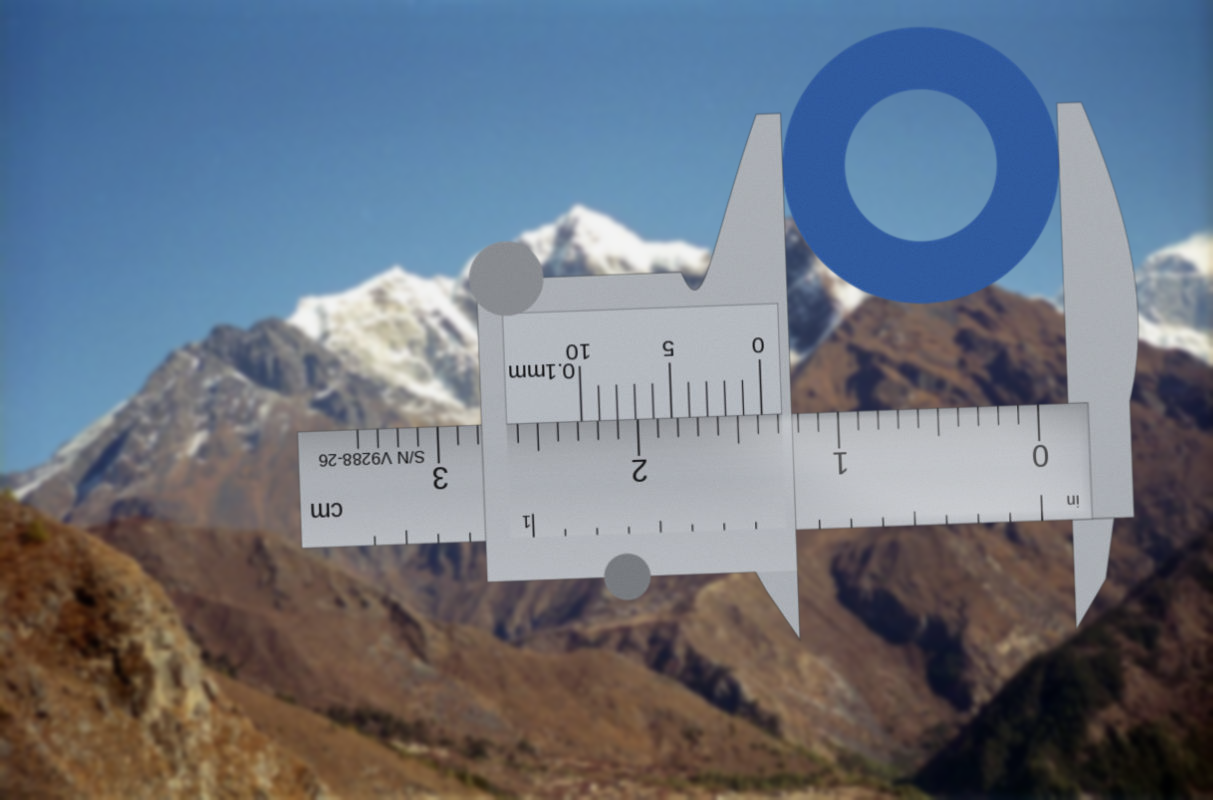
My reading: 13.8 mm
